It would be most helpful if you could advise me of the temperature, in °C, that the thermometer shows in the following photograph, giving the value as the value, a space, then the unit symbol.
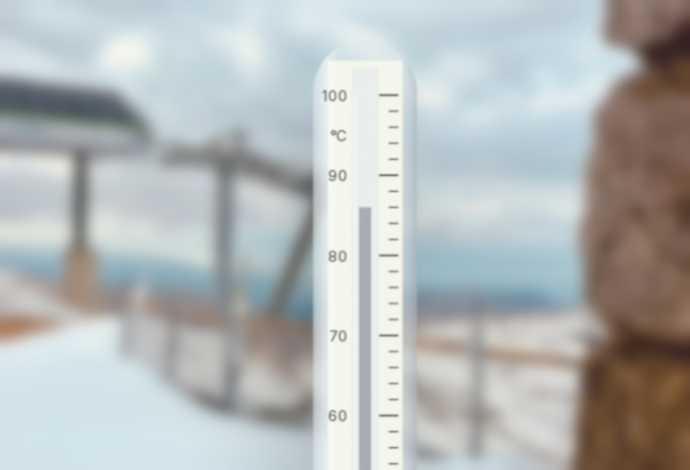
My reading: 86 °C
